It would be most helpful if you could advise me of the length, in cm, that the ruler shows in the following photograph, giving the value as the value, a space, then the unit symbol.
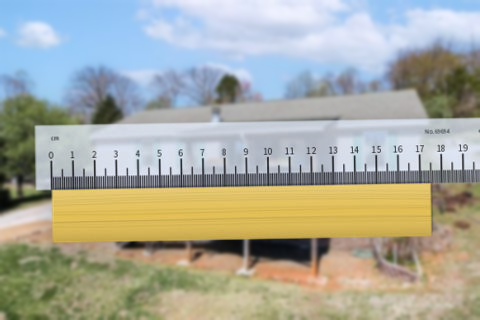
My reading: 17.5 cm
